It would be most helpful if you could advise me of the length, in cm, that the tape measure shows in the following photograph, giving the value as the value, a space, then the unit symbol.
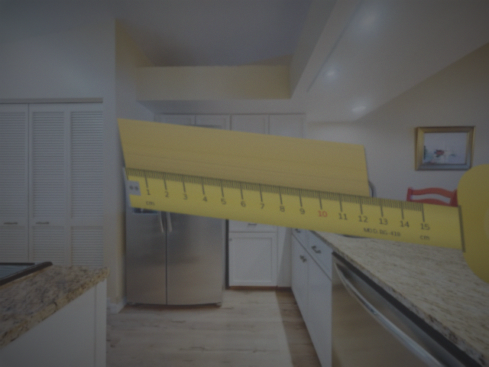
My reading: 12.5 cm
